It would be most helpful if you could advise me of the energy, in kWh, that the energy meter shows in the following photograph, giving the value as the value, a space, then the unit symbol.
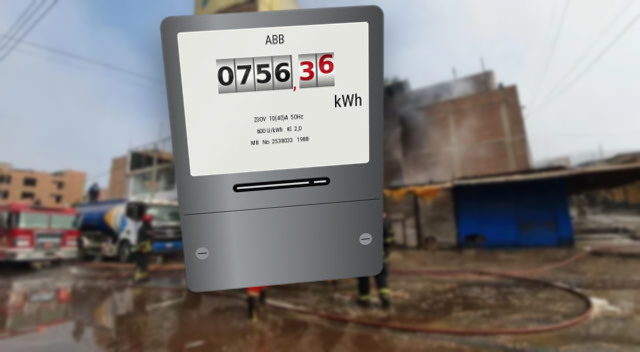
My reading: 756.36 kWh
